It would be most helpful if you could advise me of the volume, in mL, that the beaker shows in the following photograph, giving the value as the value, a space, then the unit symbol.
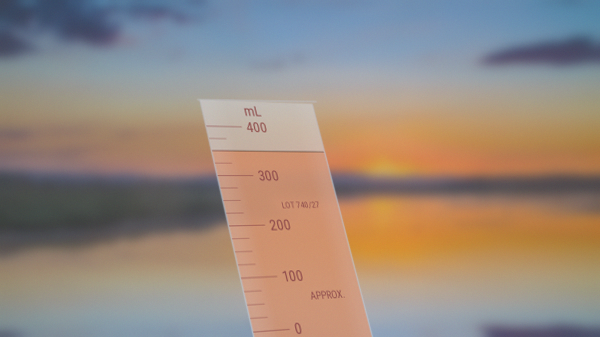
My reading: 350 mL
